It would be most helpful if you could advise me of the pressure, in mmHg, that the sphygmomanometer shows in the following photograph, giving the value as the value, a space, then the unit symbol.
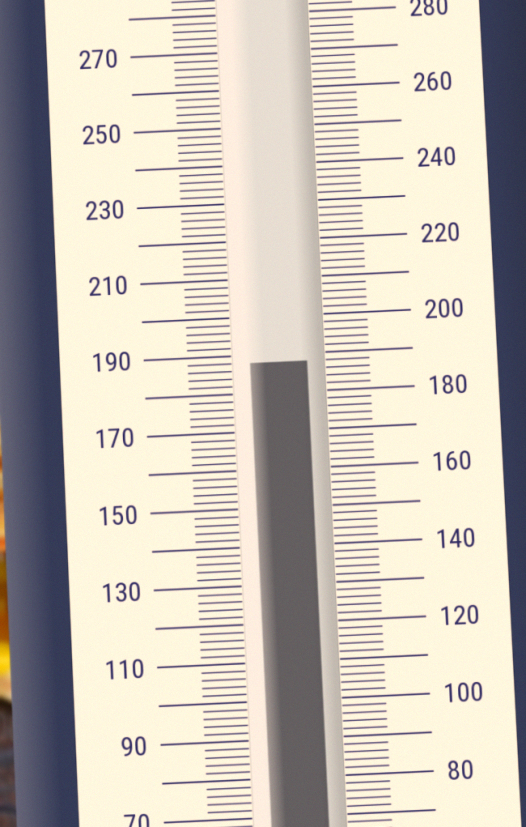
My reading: 188 mmHg
